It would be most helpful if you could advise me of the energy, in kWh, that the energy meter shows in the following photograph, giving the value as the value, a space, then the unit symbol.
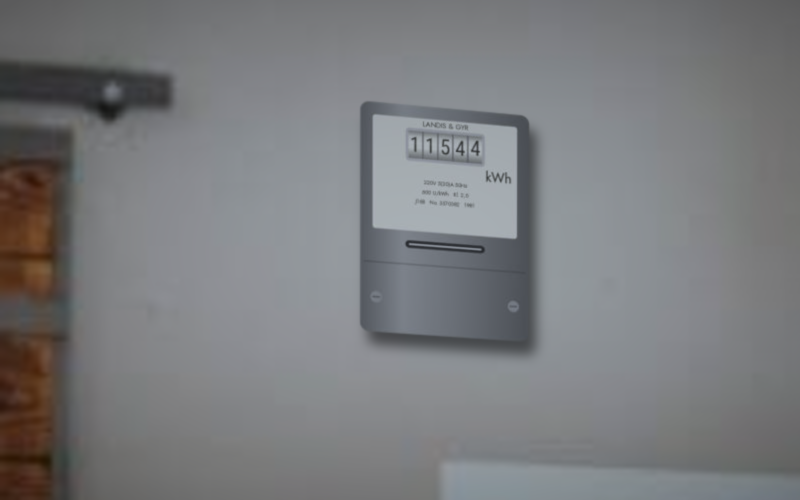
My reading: 11544 kWh
